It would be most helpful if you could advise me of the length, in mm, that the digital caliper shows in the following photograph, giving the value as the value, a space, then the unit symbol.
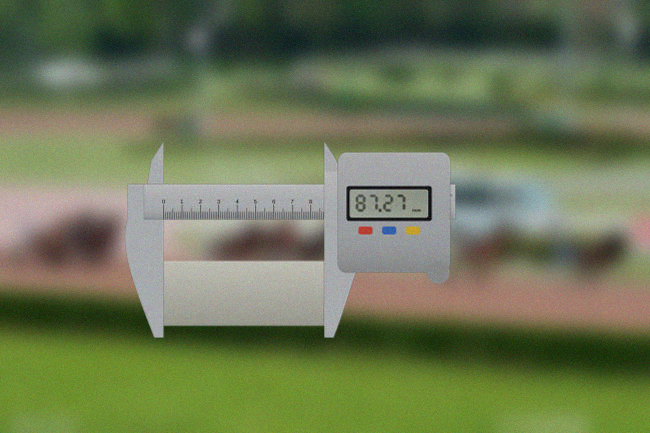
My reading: 87.27 mm
